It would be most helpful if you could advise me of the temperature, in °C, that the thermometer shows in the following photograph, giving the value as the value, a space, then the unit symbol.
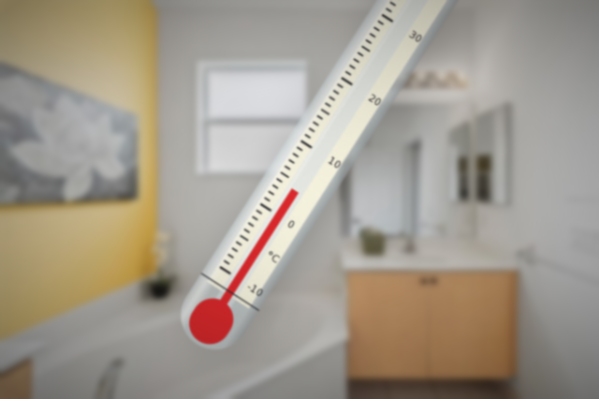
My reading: 4 °C
